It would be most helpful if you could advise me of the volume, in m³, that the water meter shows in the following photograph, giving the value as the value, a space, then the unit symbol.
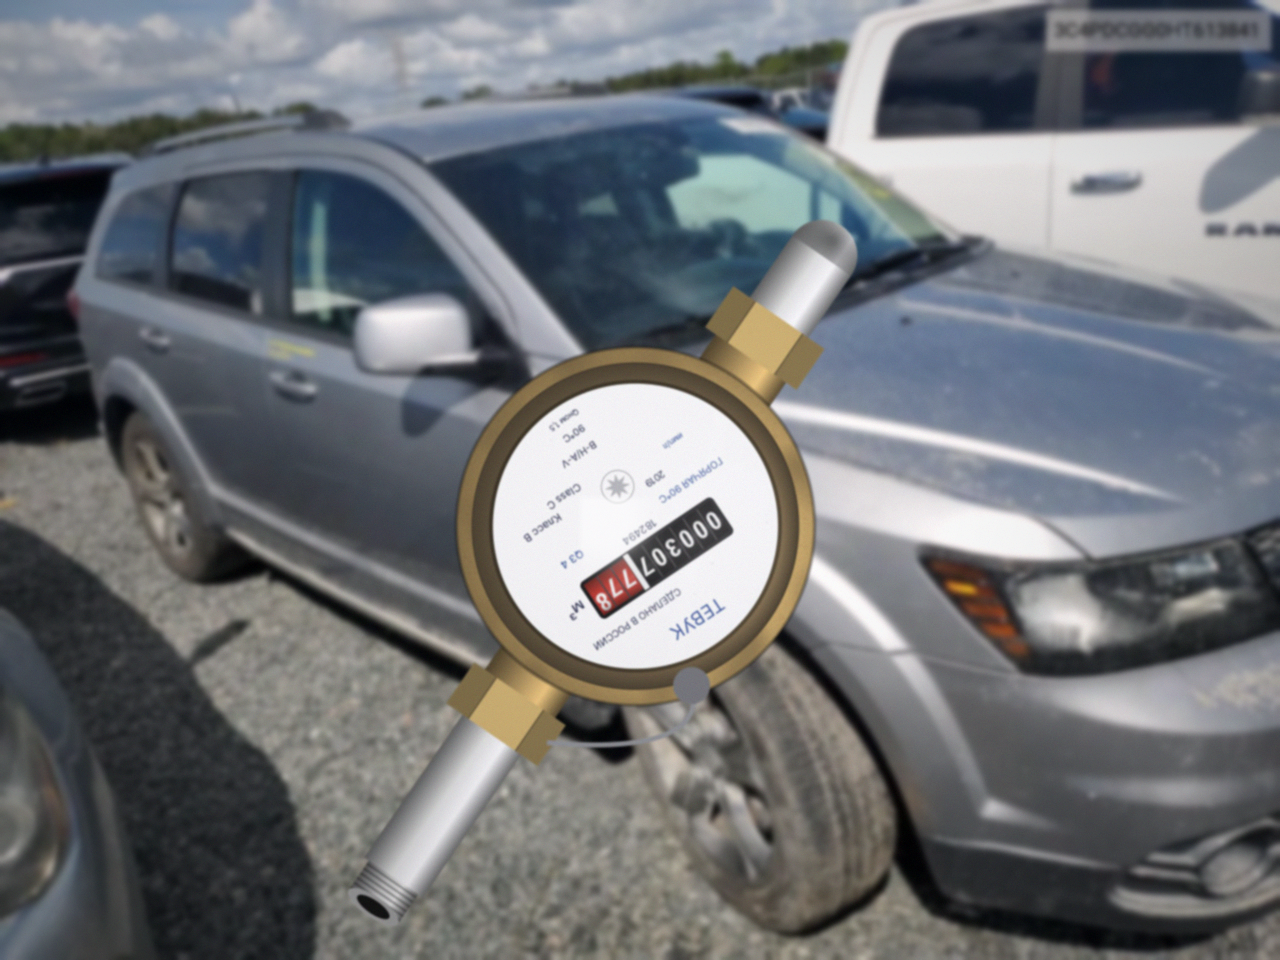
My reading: 307.778 m³
